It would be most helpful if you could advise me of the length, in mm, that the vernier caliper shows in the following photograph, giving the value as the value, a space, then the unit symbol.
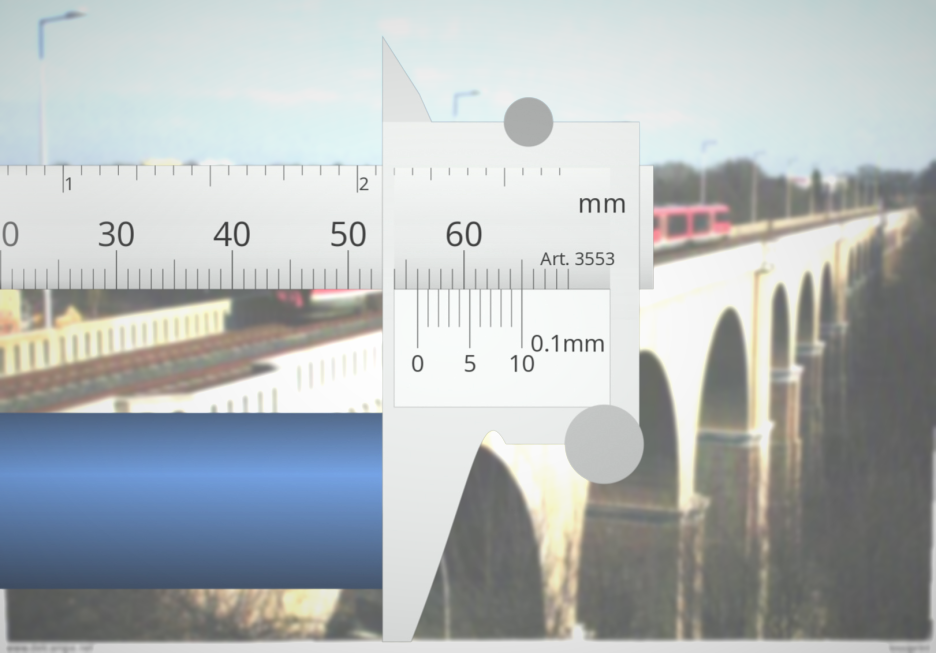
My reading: 56.0 mm
